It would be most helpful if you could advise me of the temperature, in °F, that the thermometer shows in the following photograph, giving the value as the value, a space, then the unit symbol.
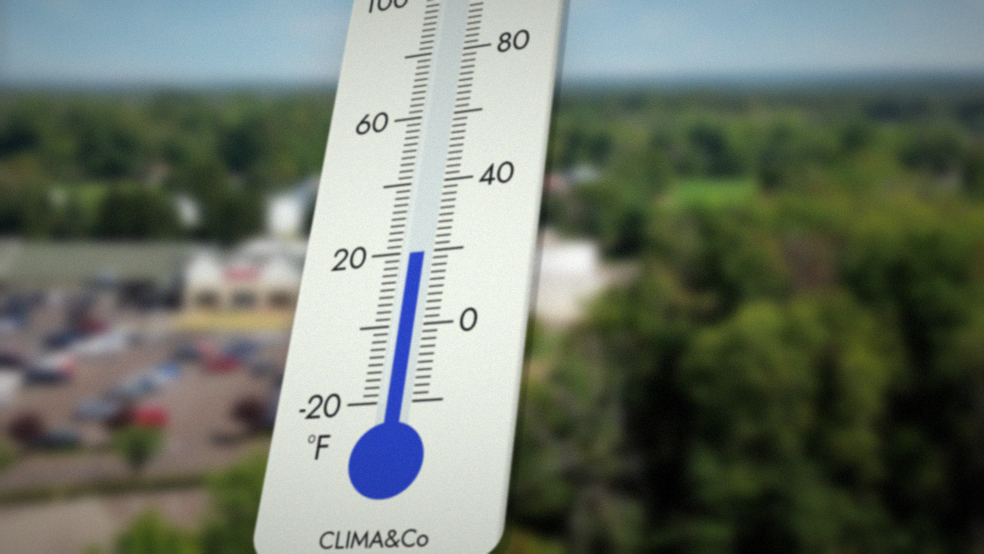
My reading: 20 °F
